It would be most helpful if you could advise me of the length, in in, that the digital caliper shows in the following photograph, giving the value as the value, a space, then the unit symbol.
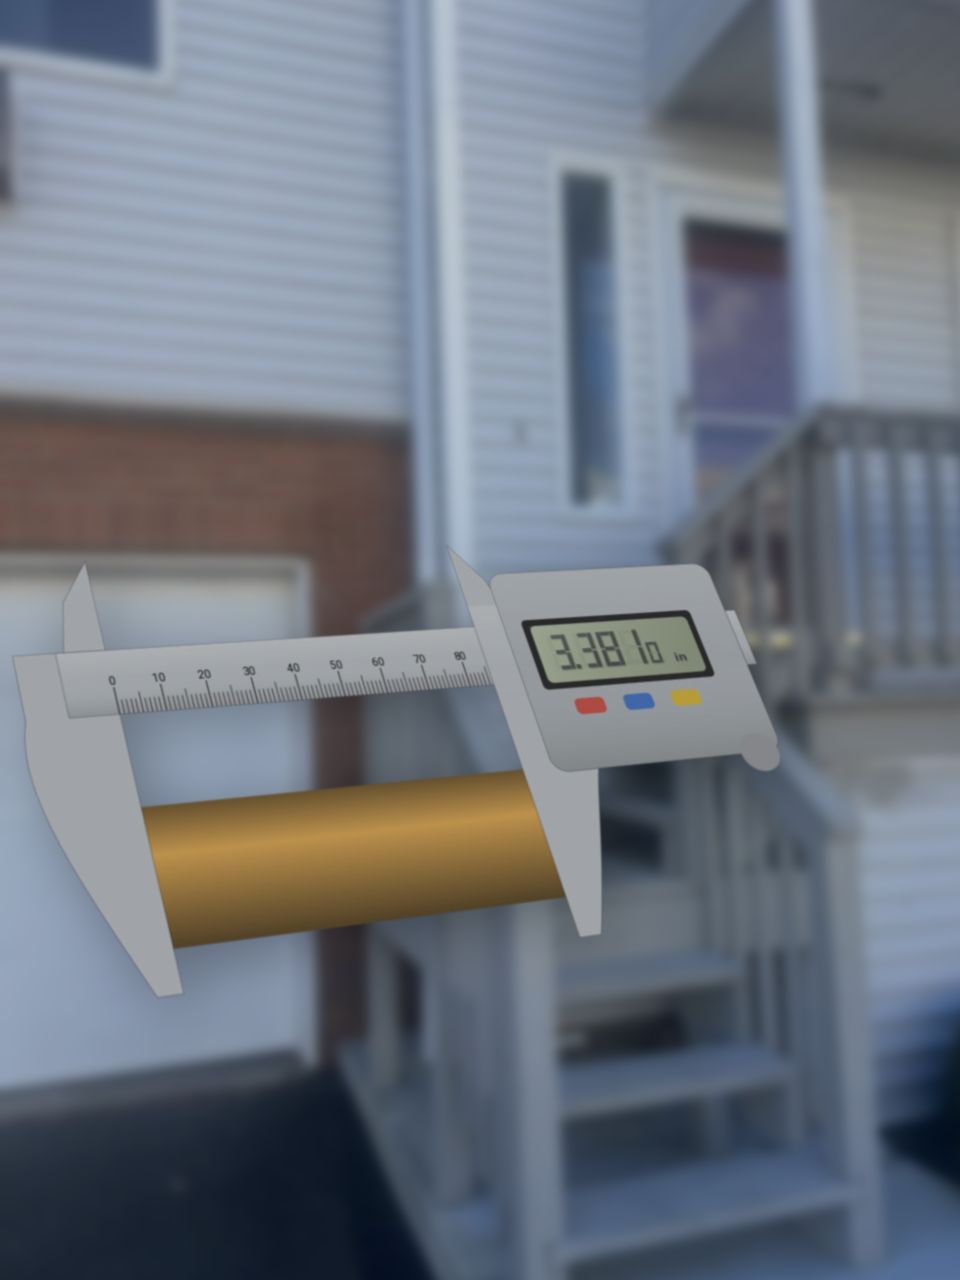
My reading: 3.3810 in
